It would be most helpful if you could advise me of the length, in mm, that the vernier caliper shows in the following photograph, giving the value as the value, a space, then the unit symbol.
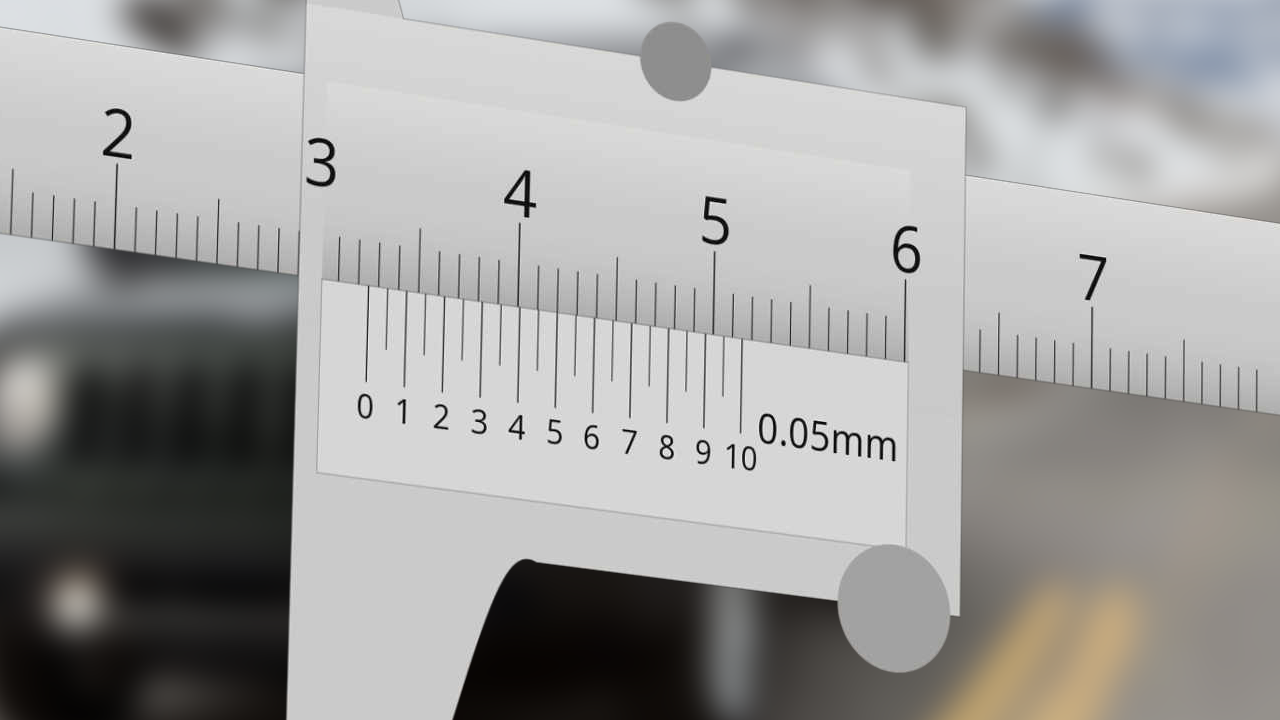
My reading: 32.5 mm
